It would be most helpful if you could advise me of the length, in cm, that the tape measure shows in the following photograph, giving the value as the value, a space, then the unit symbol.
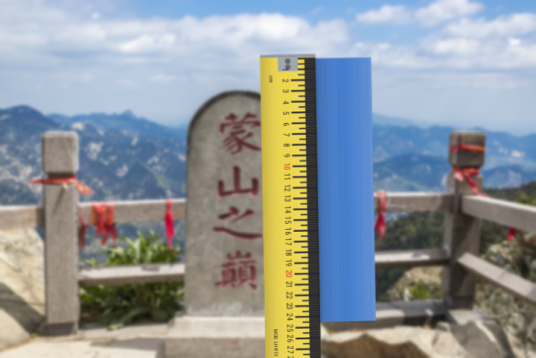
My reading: 24.5 cm
